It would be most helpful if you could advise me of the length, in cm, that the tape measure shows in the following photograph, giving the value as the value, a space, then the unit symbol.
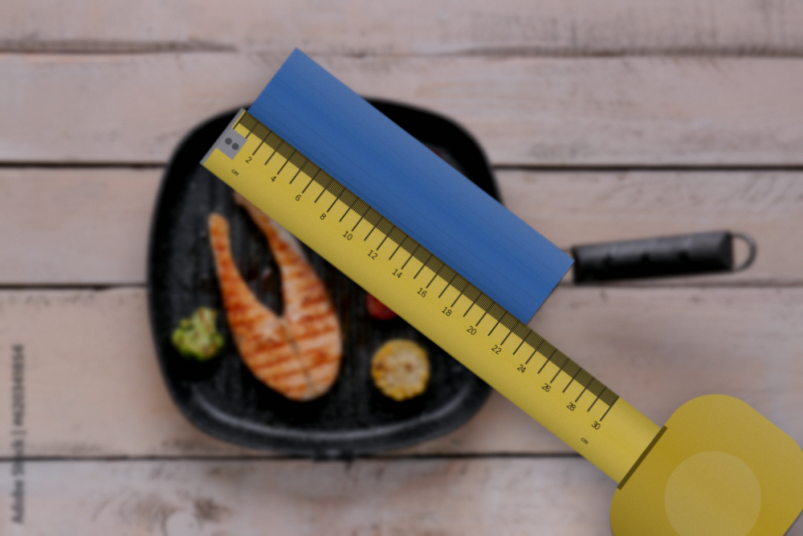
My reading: 22.5 cm
